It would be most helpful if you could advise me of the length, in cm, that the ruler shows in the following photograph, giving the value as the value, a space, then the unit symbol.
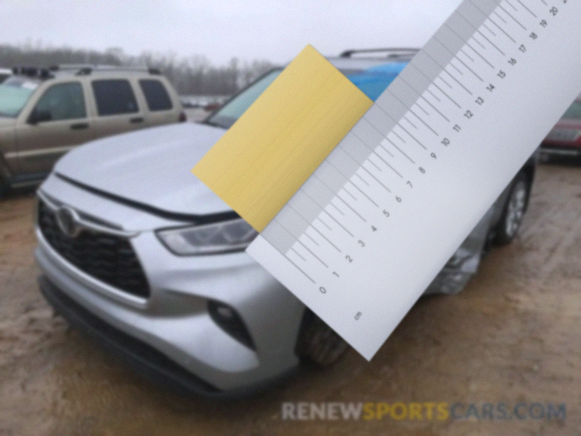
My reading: 9 cm
